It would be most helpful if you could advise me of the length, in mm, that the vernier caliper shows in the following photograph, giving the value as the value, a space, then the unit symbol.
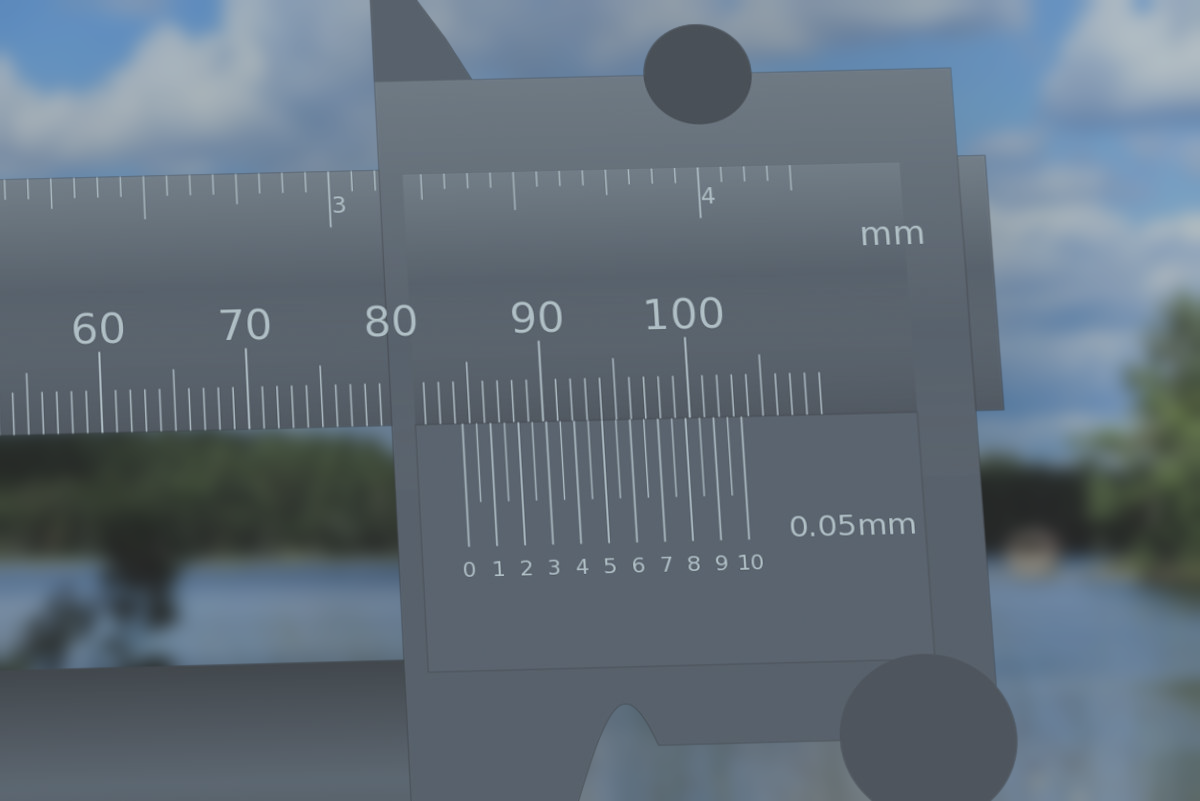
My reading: 84.5 mm
